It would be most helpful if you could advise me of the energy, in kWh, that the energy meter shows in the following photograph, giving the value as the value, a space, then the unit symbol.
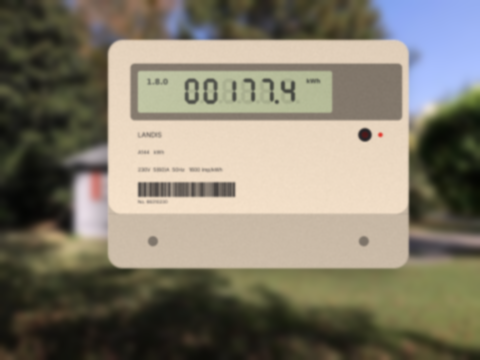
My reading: 177.4 kWh
